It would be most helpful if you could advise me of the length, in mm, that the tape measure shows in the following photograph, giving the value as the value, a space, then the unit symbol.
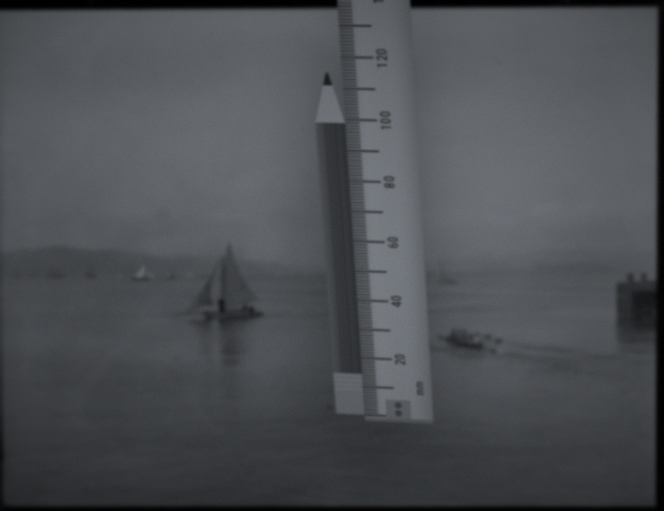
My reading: 115 mm
